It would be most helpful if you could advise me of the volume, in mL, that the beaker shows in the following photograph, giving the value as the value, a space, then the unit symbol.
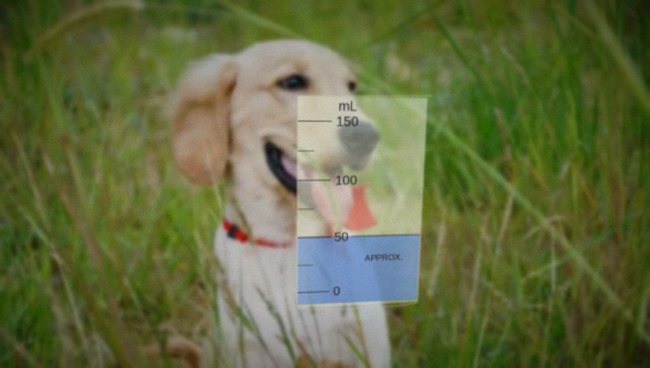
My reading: 50 mL
